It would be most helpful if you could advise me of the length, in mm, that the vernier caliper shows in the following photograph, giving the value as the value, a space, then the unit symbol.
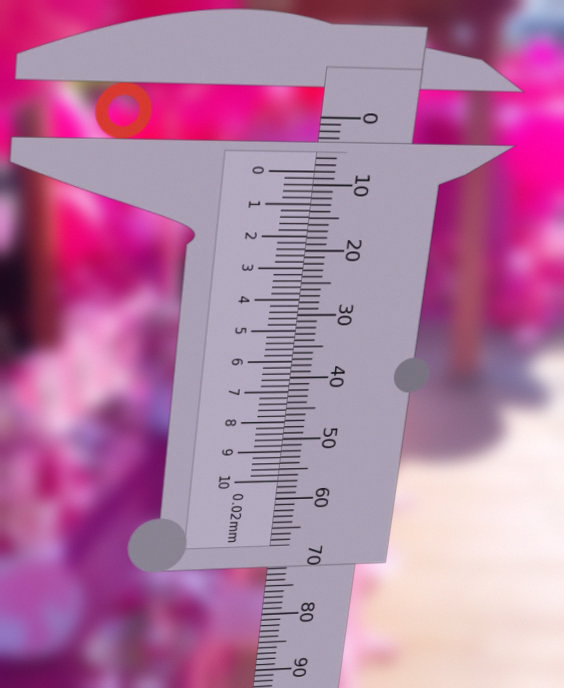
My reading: 8.0 mm
